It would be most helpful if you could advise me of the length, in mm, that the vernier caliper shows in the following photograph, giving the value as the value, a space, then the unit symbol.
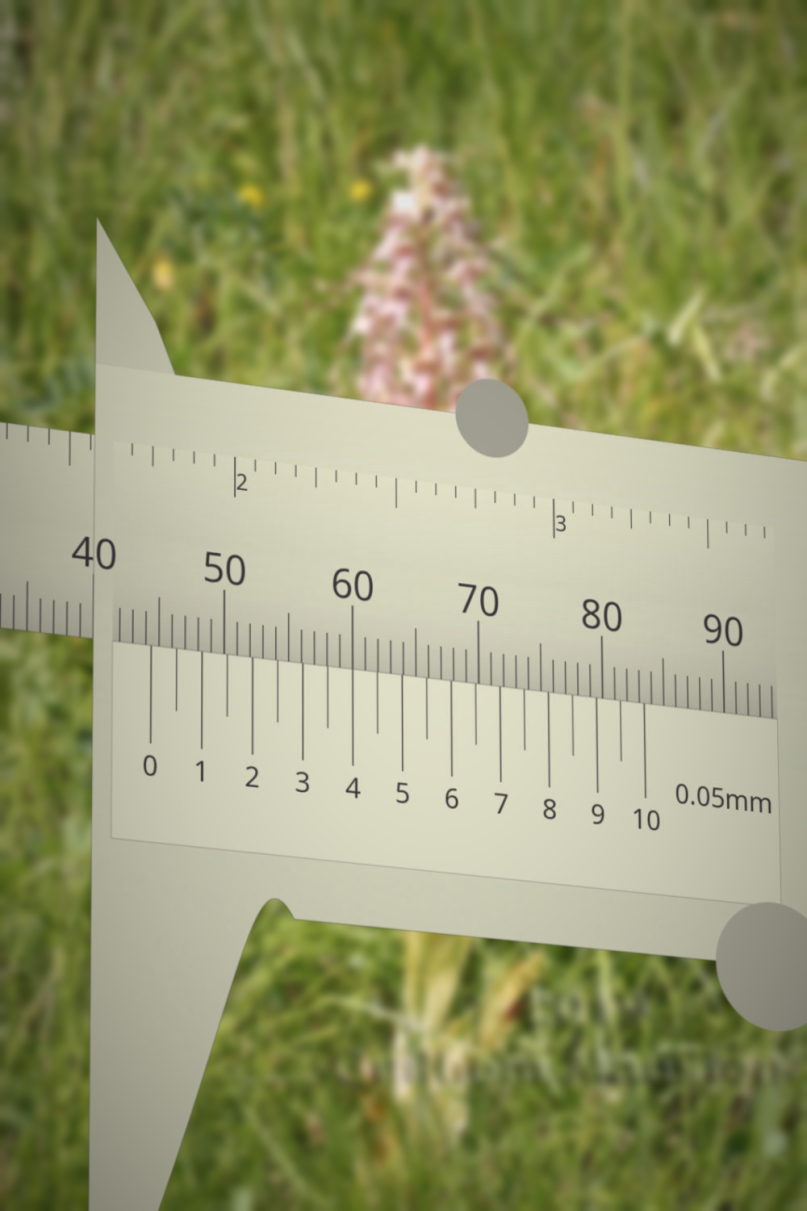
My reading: 44.4 mm
